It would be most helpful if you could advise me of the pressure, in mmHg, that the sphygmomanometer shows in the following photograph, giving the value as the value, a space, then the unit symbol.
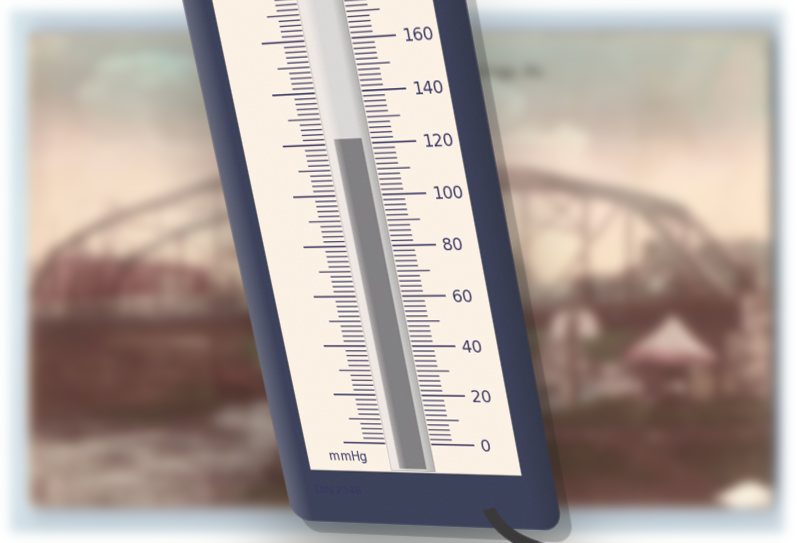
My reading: 122 mmHg
